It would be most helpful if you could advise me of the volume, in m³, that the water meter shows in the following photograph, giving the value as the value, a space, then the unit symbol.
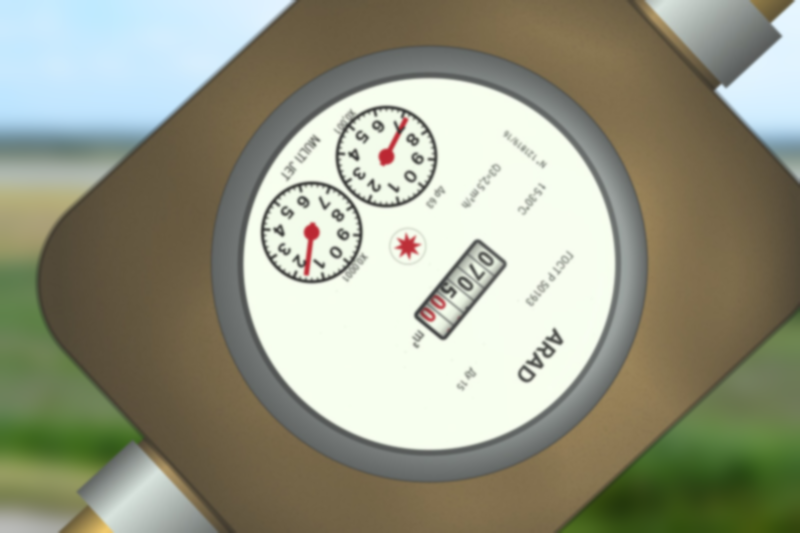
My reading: 704.9971 m³
